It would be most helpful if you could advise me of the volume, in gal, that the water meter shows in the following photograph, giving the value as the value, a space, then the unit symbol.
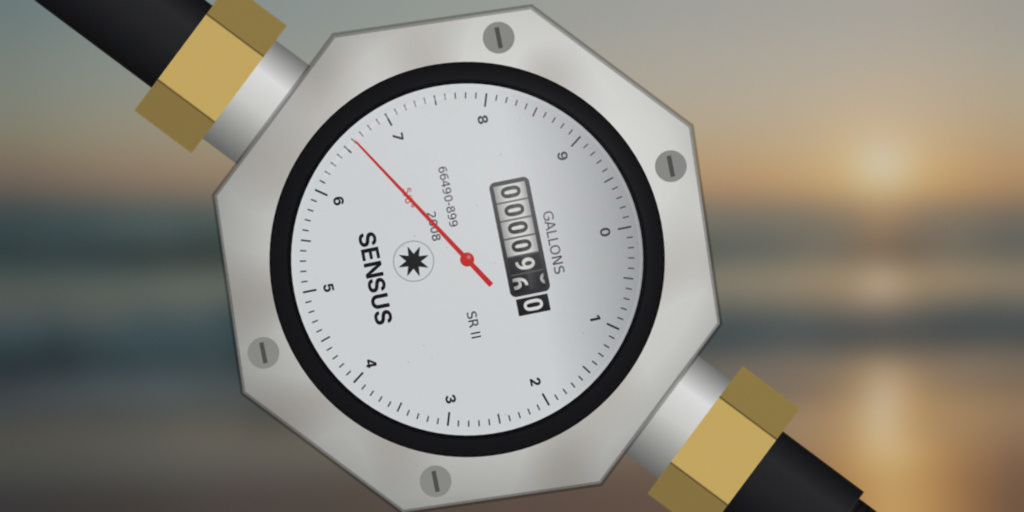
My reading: 956.6 gal
